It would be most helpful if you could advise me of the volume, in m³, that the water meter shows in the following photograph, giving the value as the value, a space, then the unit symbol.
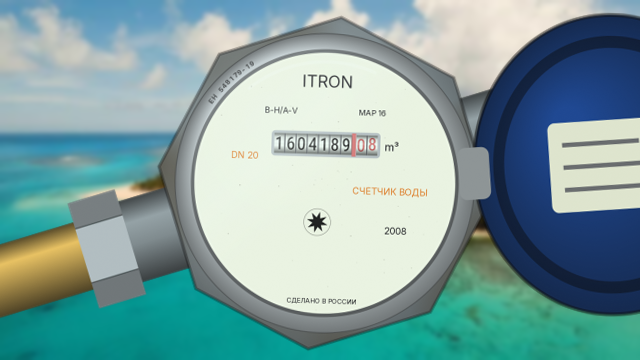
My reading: 1604189.08 m³
